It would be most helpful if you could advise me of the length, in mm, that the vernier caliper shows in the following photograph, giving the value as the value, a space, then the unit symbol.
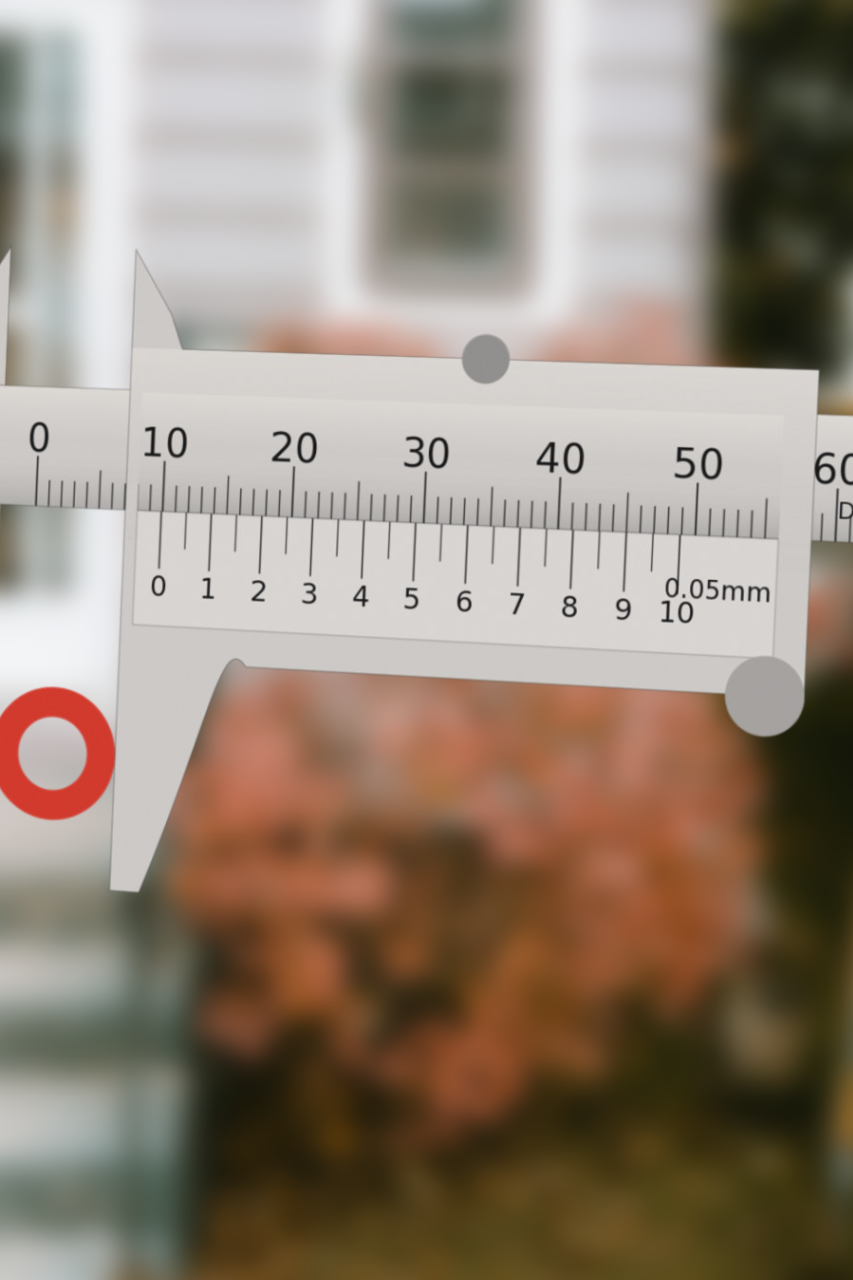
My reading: 9.9 mm
